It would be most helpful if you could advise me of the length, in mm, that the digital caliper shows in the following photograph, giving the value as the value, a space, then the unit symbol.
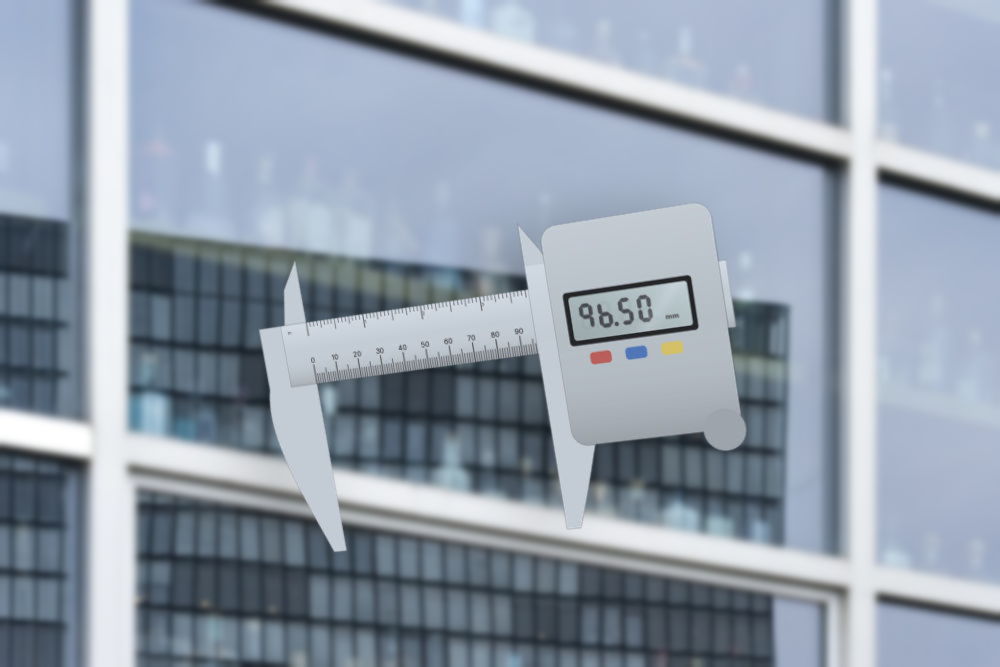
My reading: 96.50 mm
